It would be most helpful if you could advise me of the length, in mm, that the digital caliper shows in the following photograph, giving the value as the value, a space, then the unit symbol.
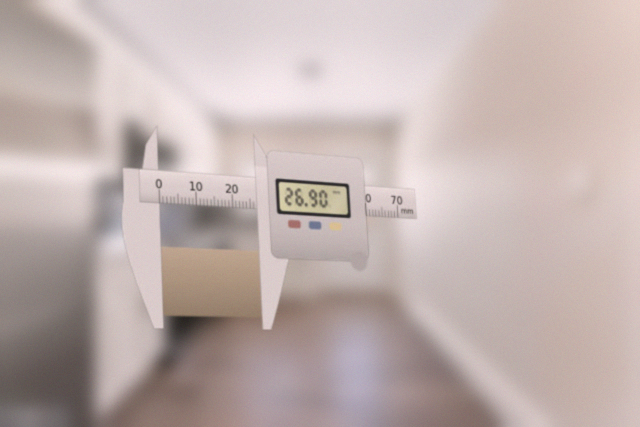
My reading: 26.90 mm
